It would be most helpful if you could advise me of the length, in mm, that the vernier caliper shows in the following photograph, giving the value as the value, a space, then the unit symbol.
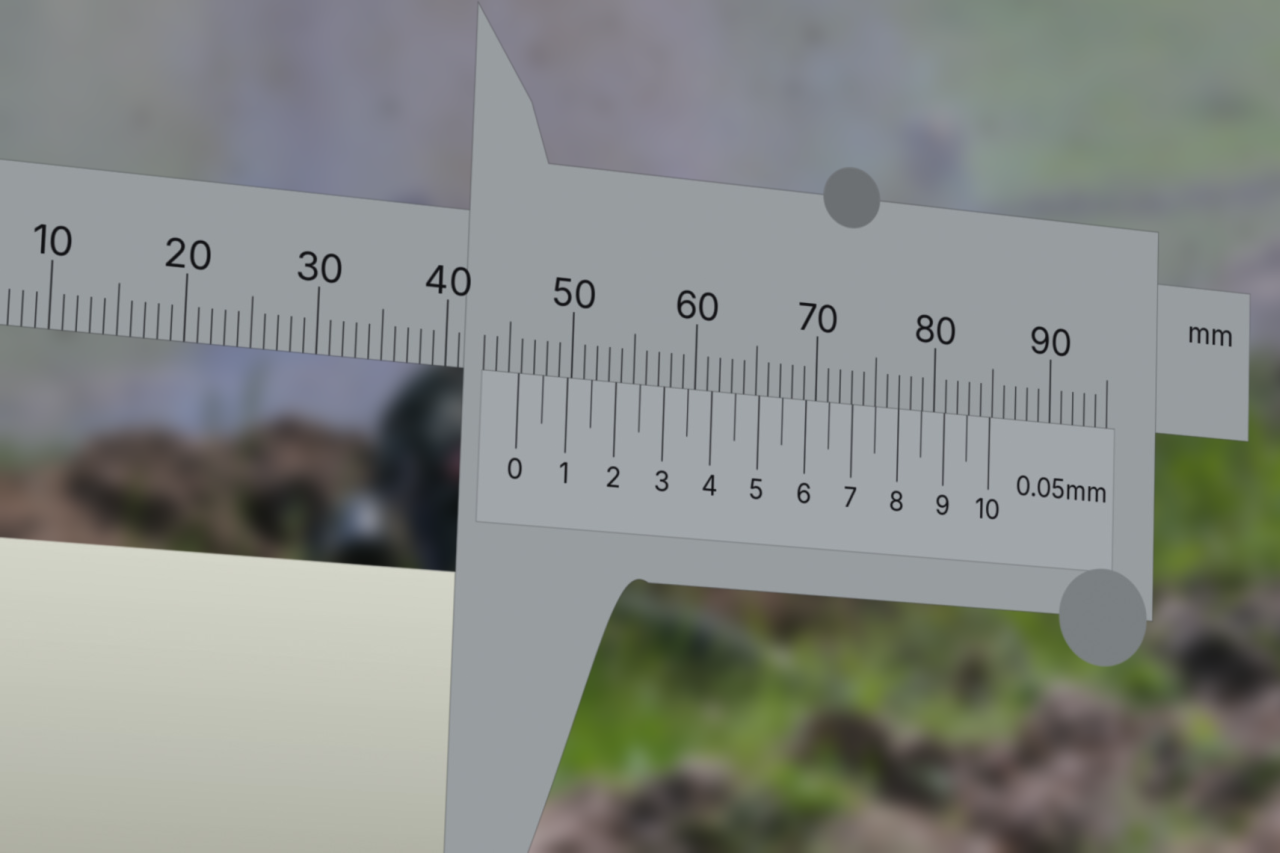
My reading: 45.8 mm
